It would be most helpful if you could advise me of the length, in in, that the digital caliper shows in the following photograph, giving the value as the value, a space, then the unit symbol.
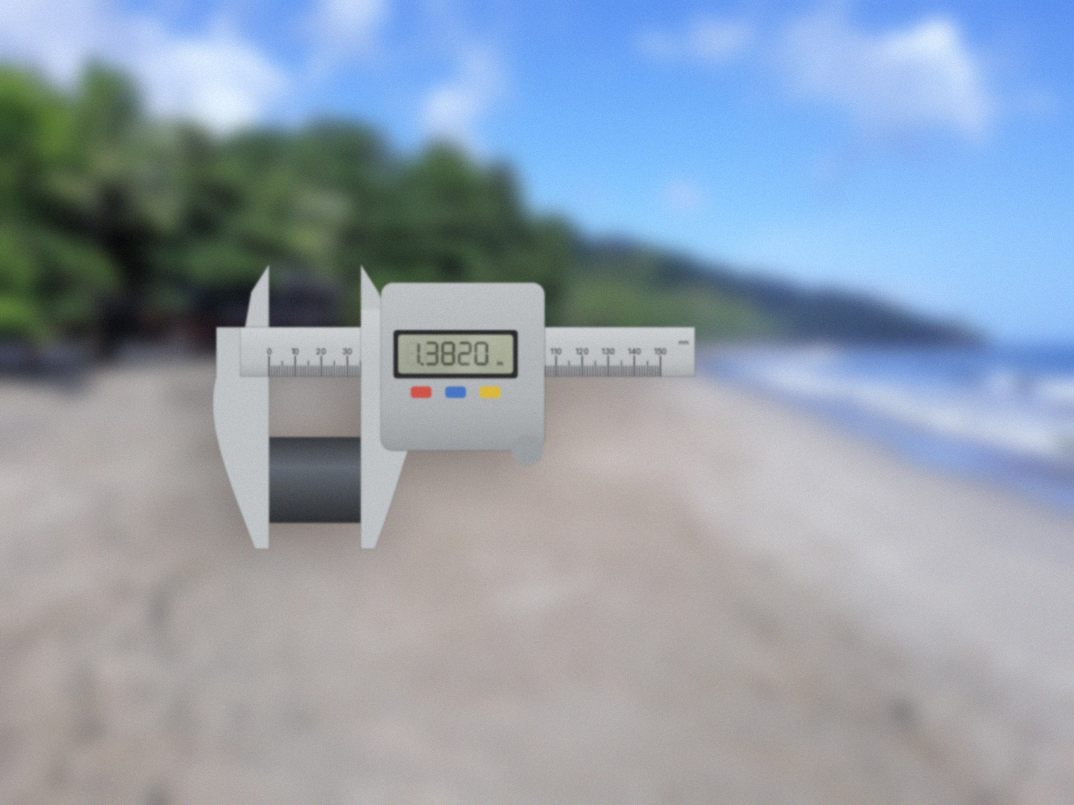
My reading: 1.3820 in
